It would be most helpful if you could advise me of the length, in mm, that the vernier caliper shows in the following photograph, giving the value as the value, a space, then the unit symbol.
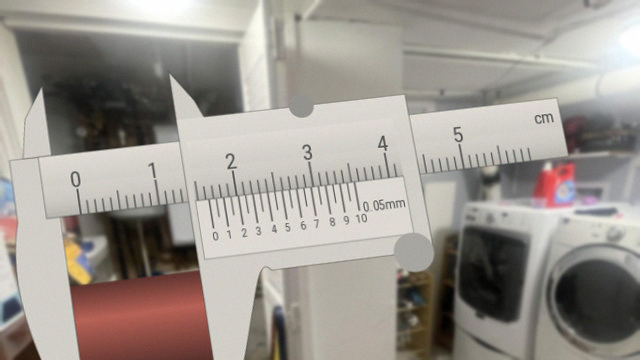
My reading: 16.4 mm
